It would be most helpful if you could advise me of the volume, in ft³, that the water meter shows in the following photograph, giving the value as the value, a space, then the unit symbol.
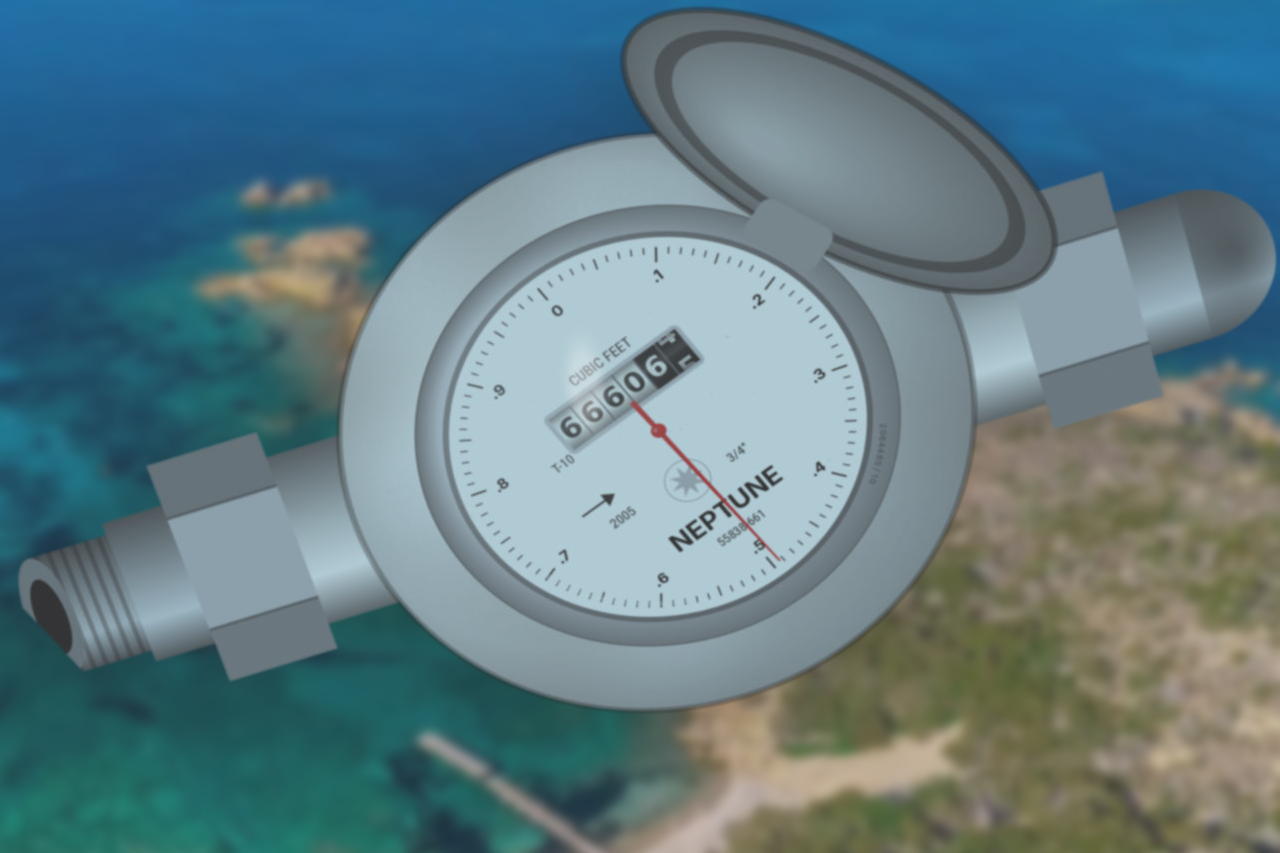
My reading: 666064.49 ft³
